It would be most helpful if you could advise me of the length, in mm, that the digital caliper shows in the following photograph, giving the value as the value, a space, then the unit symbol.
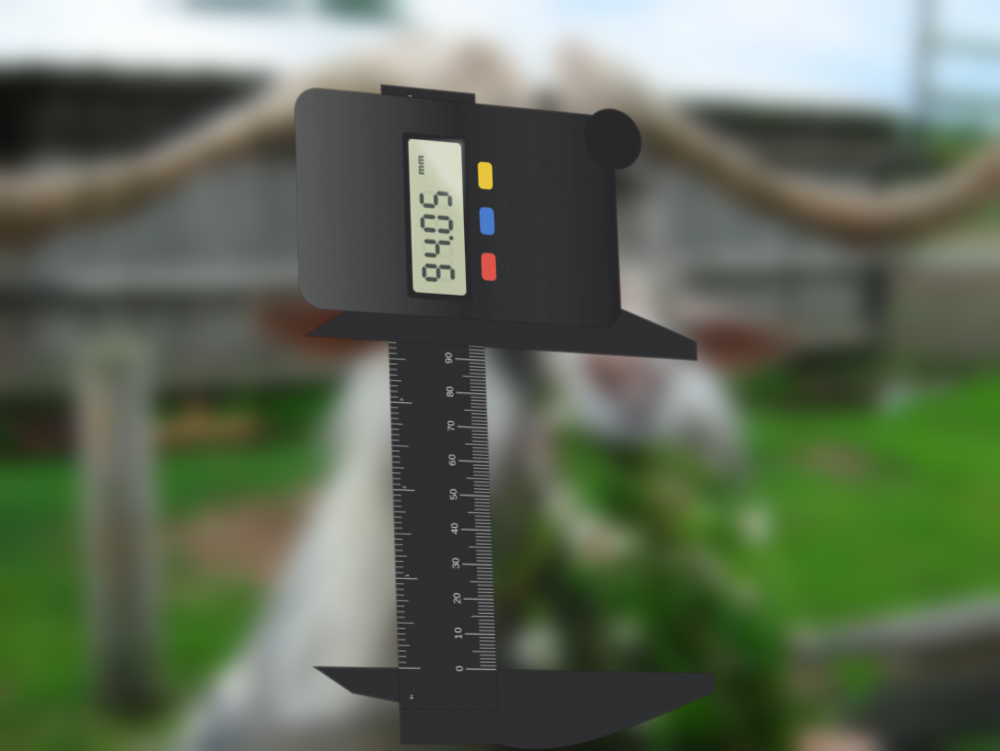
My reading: 94.05 mm
